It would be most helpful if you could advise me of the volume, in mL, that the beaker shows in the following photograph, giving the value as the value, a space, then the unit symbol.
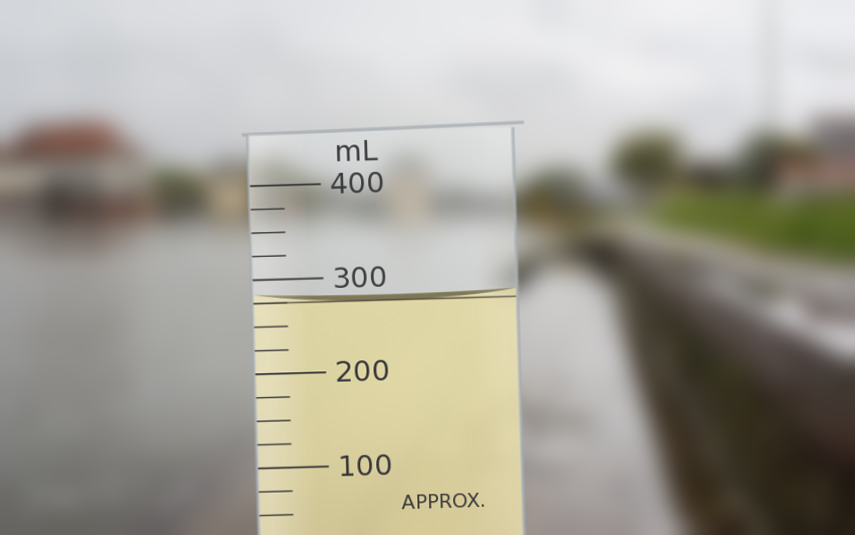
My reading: 275 mL
